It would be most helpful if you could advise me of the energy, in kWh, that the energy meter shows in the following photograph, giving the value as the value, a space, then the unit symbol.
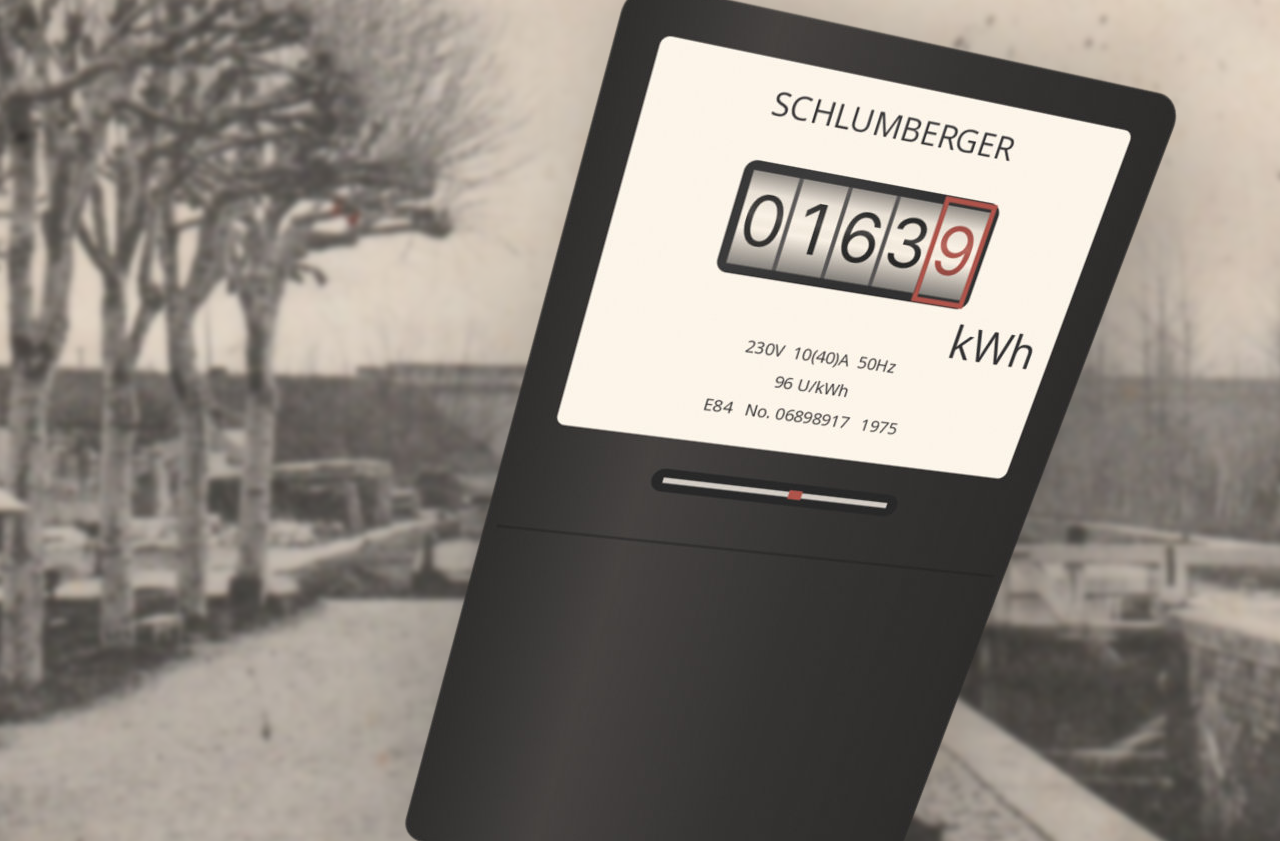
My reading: 163.9 kWh
